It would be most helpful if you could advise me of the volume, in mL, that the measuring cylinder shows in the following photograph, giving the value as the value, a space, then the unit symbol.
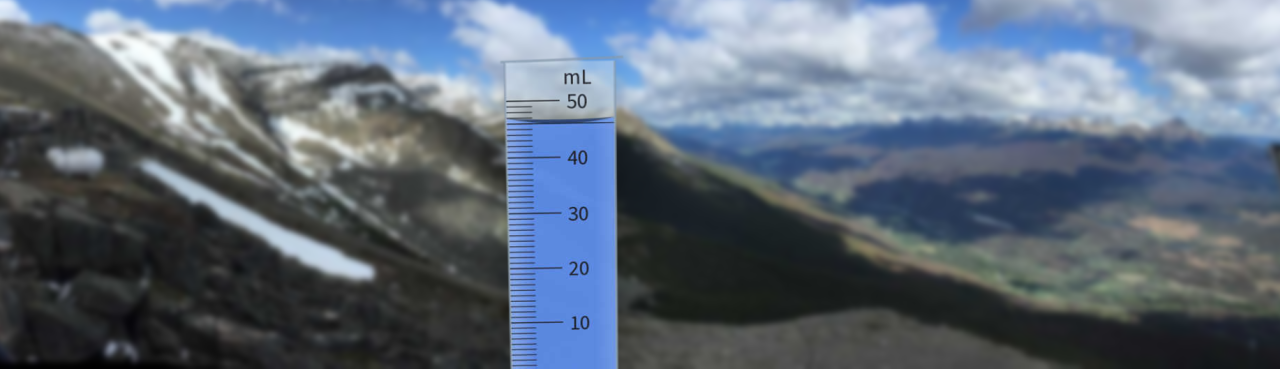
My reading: 46 mL
